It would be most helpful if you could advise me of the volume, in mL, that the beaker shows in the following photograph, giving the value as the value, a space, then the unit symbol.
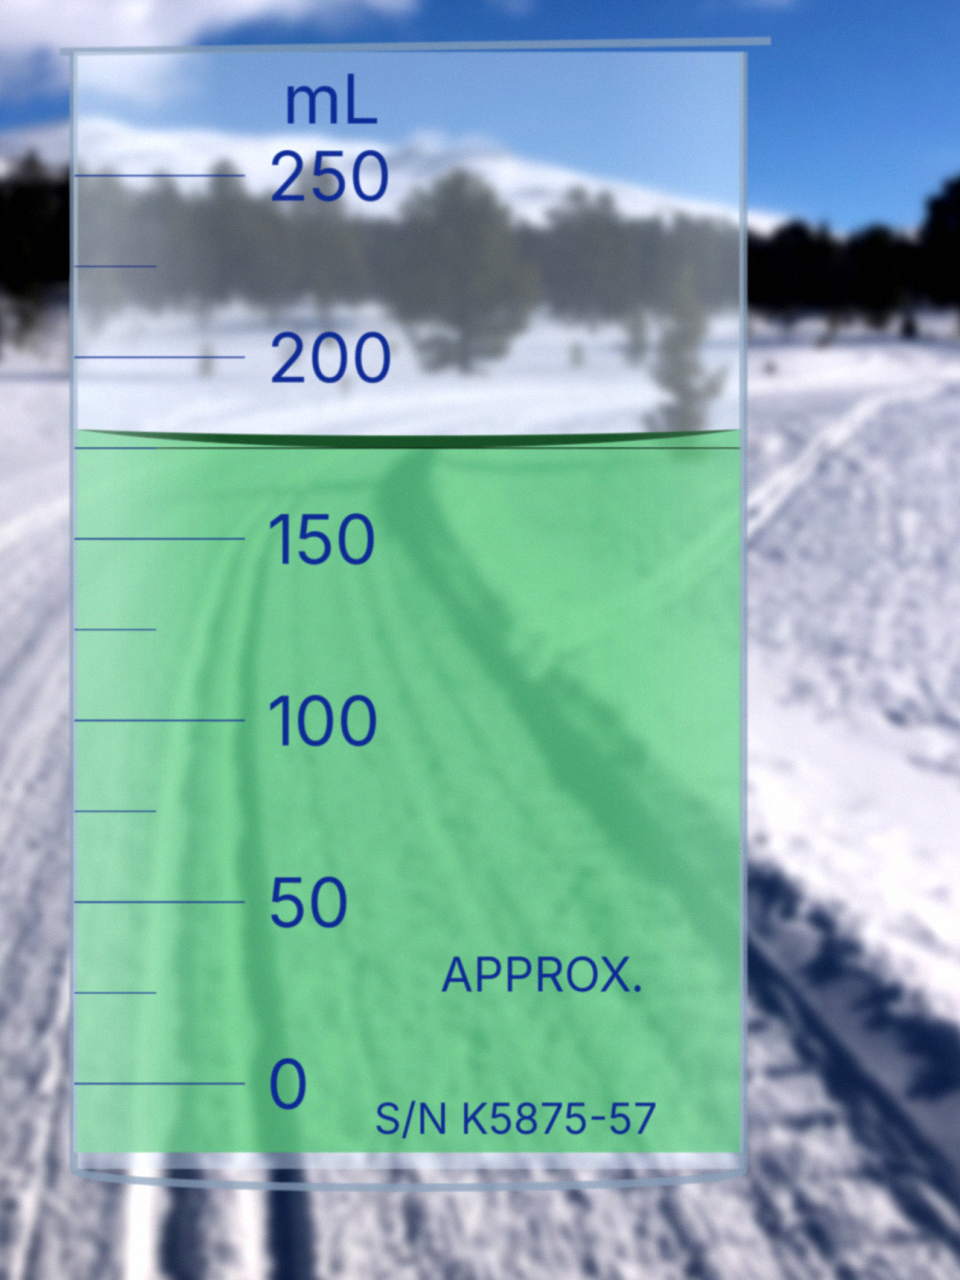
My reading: 175 mL
